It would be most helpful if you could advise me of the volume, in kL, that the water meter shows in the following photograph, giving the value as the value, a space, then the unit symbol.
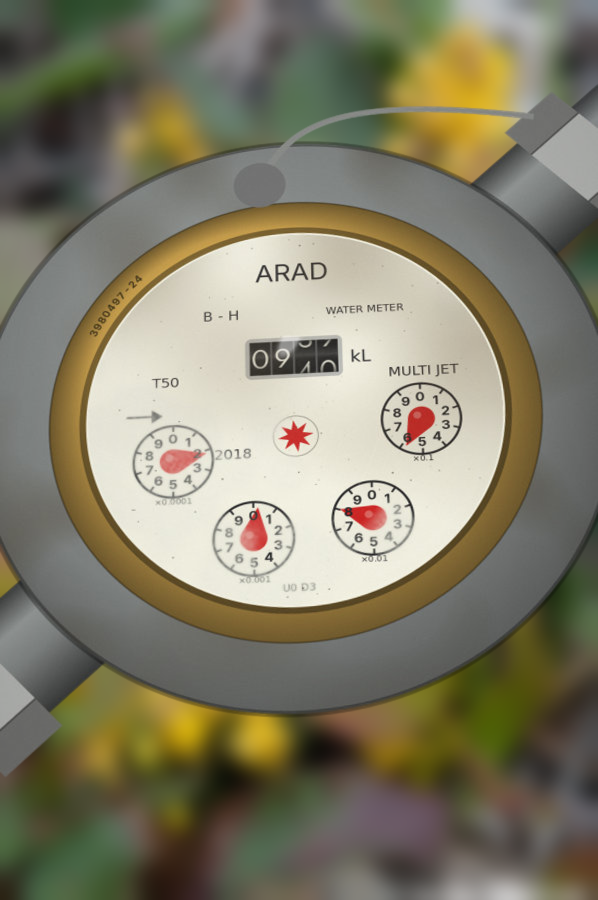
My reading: 939.5802 kL
